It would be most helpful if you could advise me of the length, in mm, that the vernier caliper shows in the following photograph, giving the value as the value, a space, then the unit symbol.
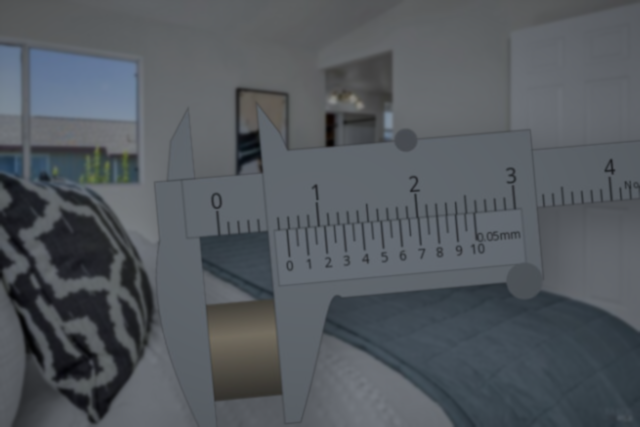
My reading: 6.8 mm
